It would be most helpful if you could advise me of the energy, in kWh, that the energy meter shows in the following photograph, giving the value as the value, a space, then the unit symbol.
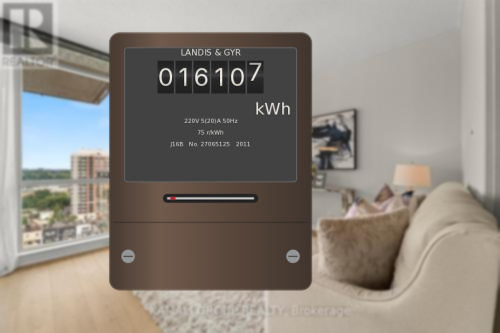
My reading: 16107 kWh
